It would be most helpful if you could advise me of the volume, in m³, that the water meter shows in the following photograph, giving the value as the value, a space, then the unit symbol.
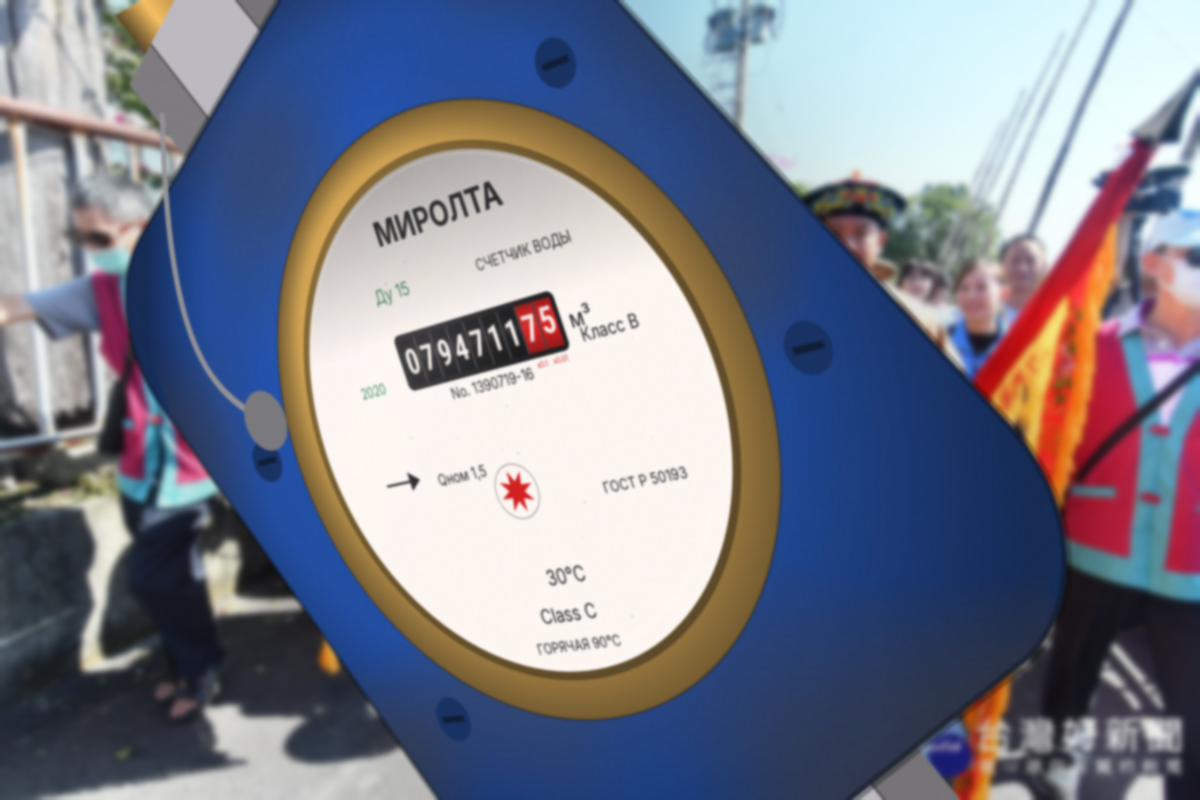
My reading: 794711.75 m³
